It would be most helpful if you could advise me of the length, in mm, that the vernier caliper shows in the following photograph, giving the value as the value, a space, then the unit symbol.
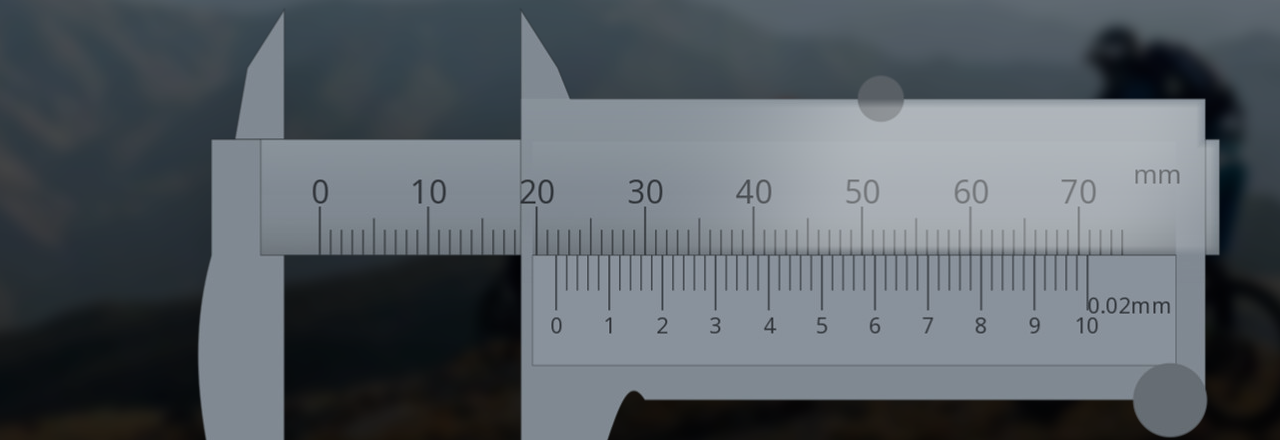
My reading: 21.8 mm
